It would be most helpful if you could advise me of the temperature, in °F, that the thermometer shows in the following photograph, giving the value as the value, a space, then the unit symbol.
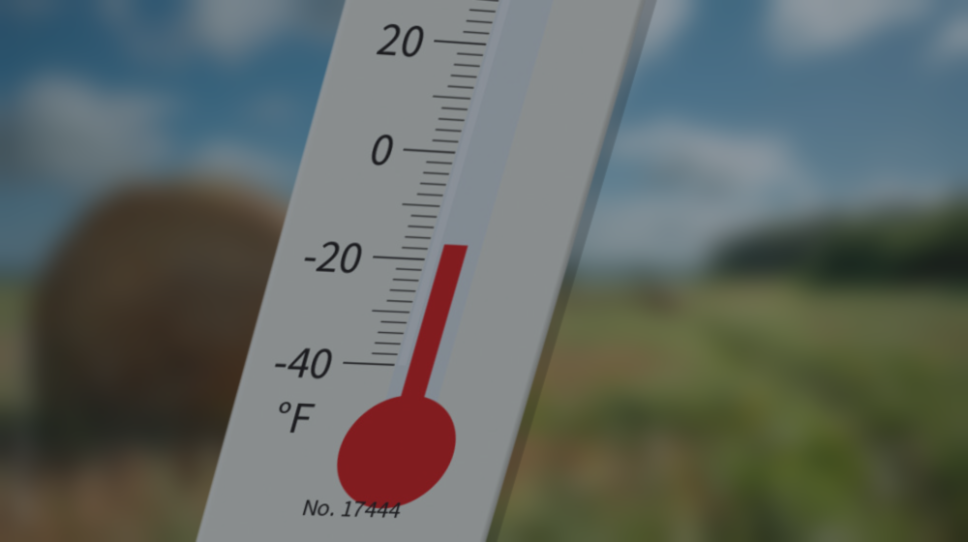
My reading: -17 °F
